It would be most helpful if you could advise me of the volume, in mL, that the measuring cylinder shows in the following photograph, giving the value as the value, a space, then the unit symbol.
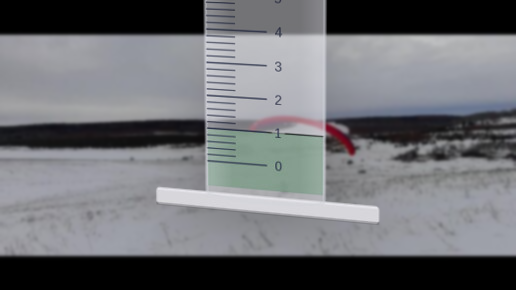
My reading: 1 mL
